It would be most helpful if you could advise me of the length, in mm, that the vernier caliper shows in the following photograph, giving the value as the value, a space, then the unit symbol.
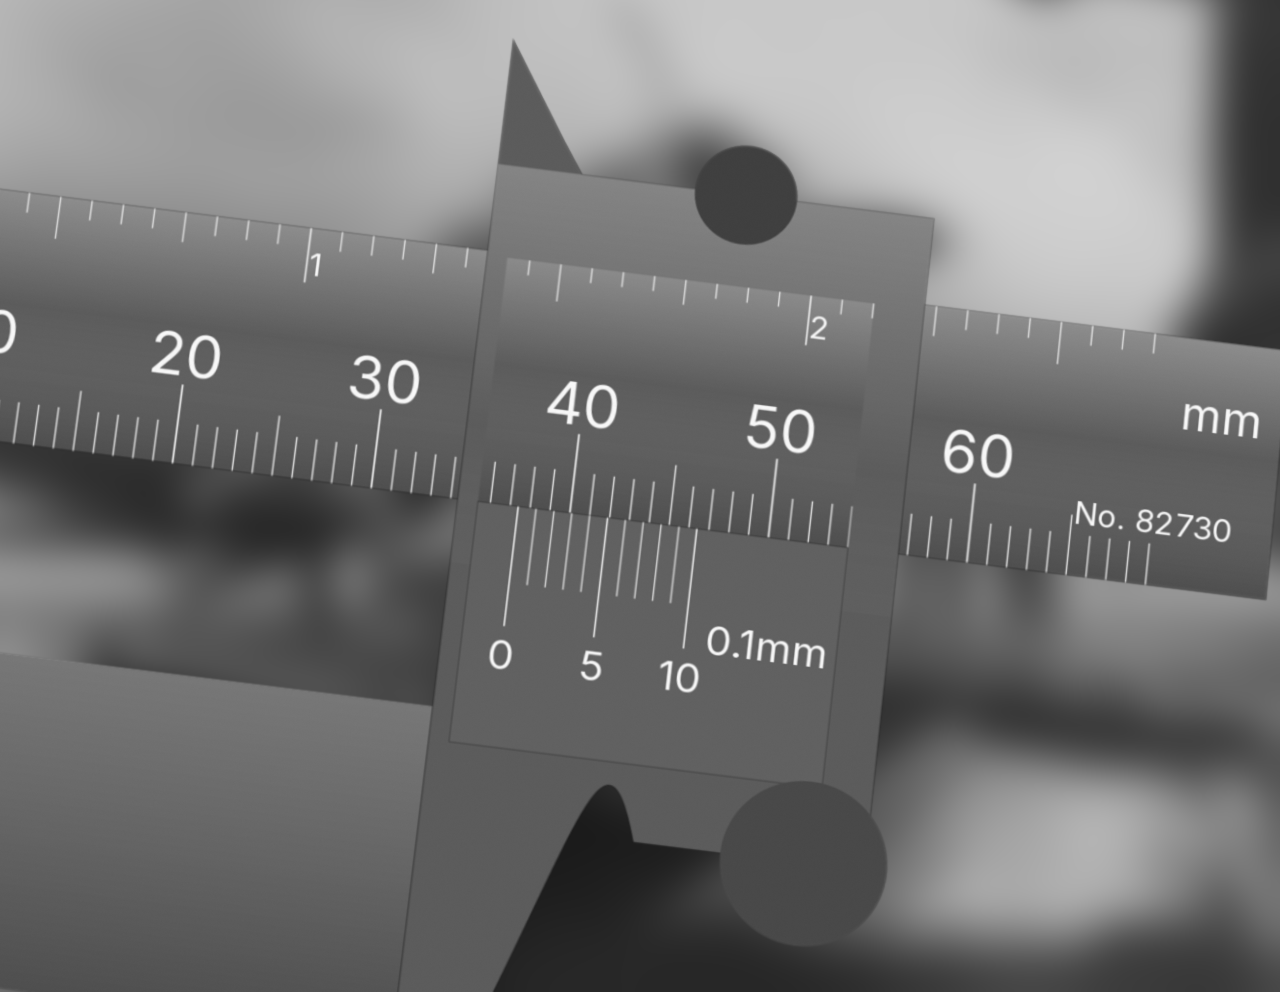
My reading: 37.4 mm
